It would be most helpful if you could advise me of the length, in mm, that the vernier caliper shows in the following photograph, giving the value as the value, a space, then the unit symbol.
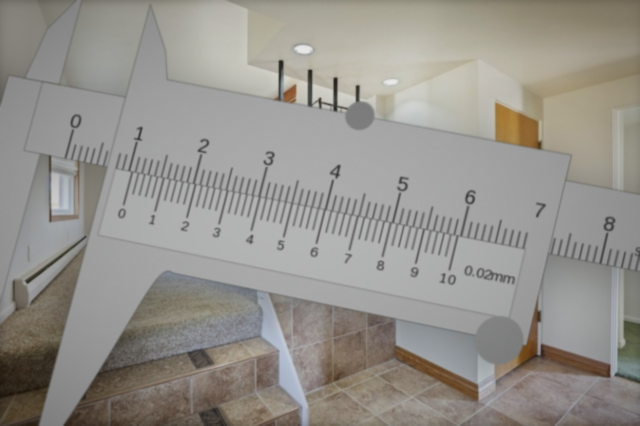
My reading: 10.5 mm
